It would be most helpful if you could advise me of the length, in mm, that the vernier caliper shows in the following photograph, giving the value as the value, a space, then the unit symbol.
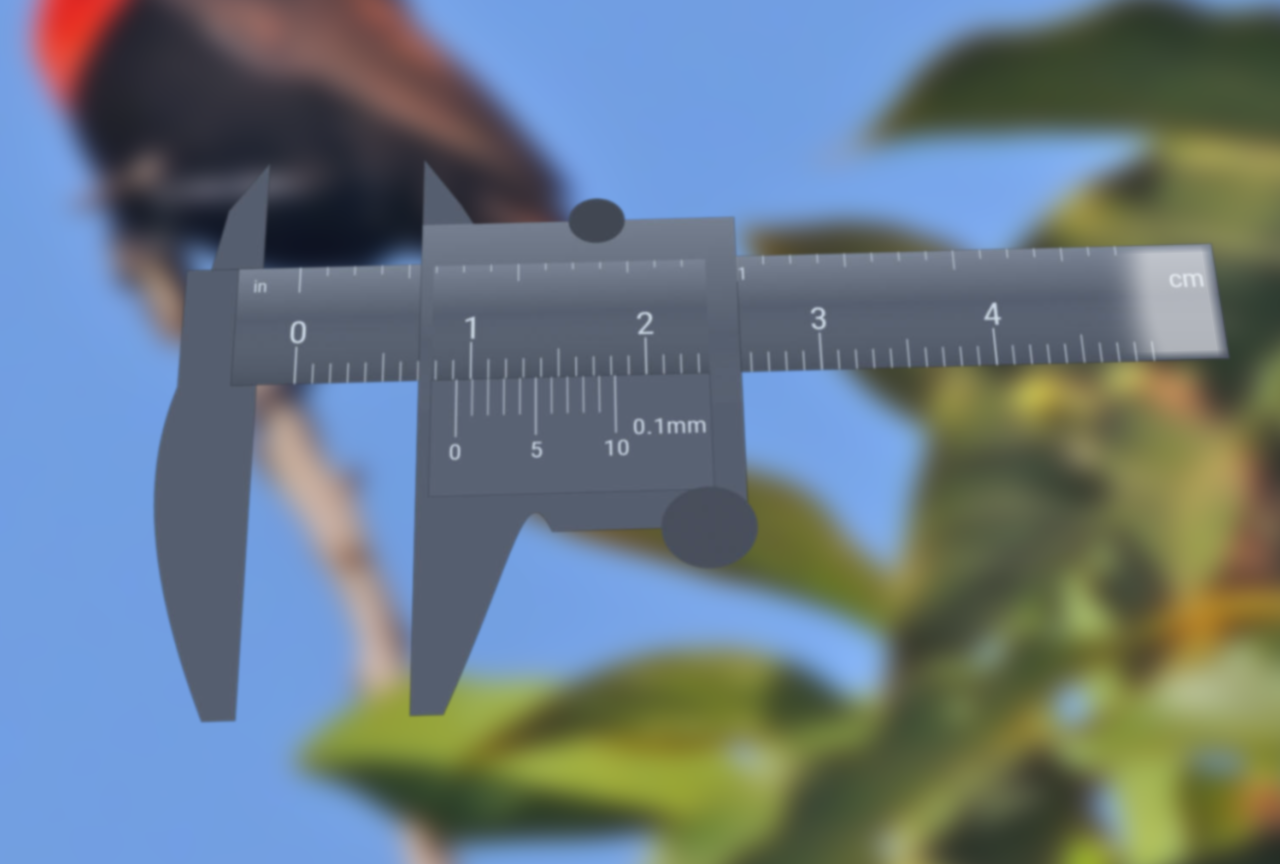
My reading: 9.2 mm
